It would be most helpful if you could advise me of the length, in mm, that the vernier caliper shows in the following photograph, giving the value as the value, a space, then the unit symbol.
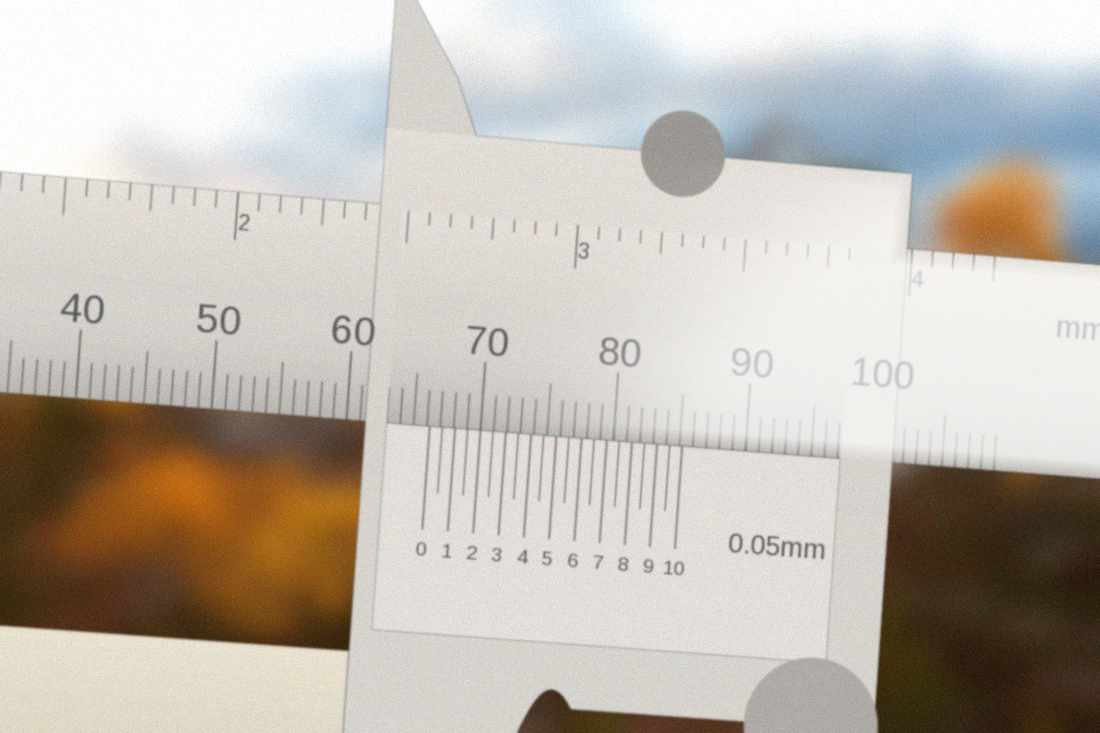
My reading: 66.2 mm
